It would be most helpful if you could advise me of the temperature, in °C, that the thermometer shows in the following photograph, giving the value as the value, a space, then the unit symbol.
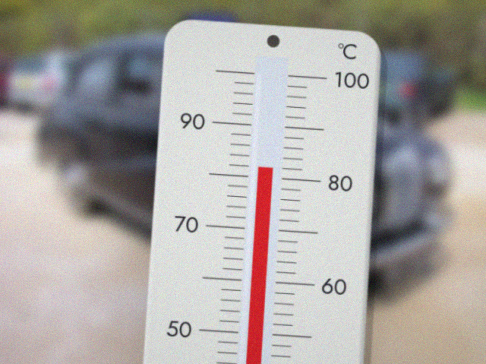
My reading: 82 °C
